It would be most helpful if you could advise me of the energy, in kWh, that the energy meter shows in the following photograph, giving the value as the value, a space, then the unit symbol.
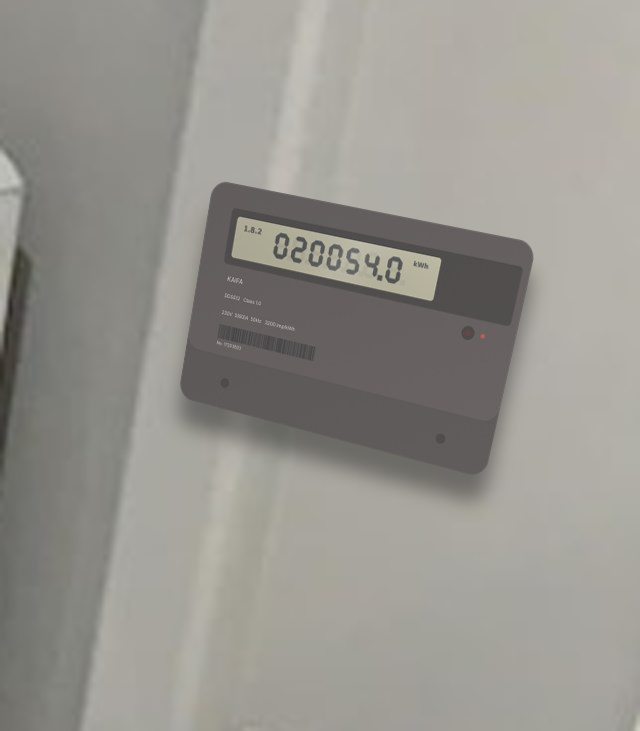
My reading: 20054.0 kWh
